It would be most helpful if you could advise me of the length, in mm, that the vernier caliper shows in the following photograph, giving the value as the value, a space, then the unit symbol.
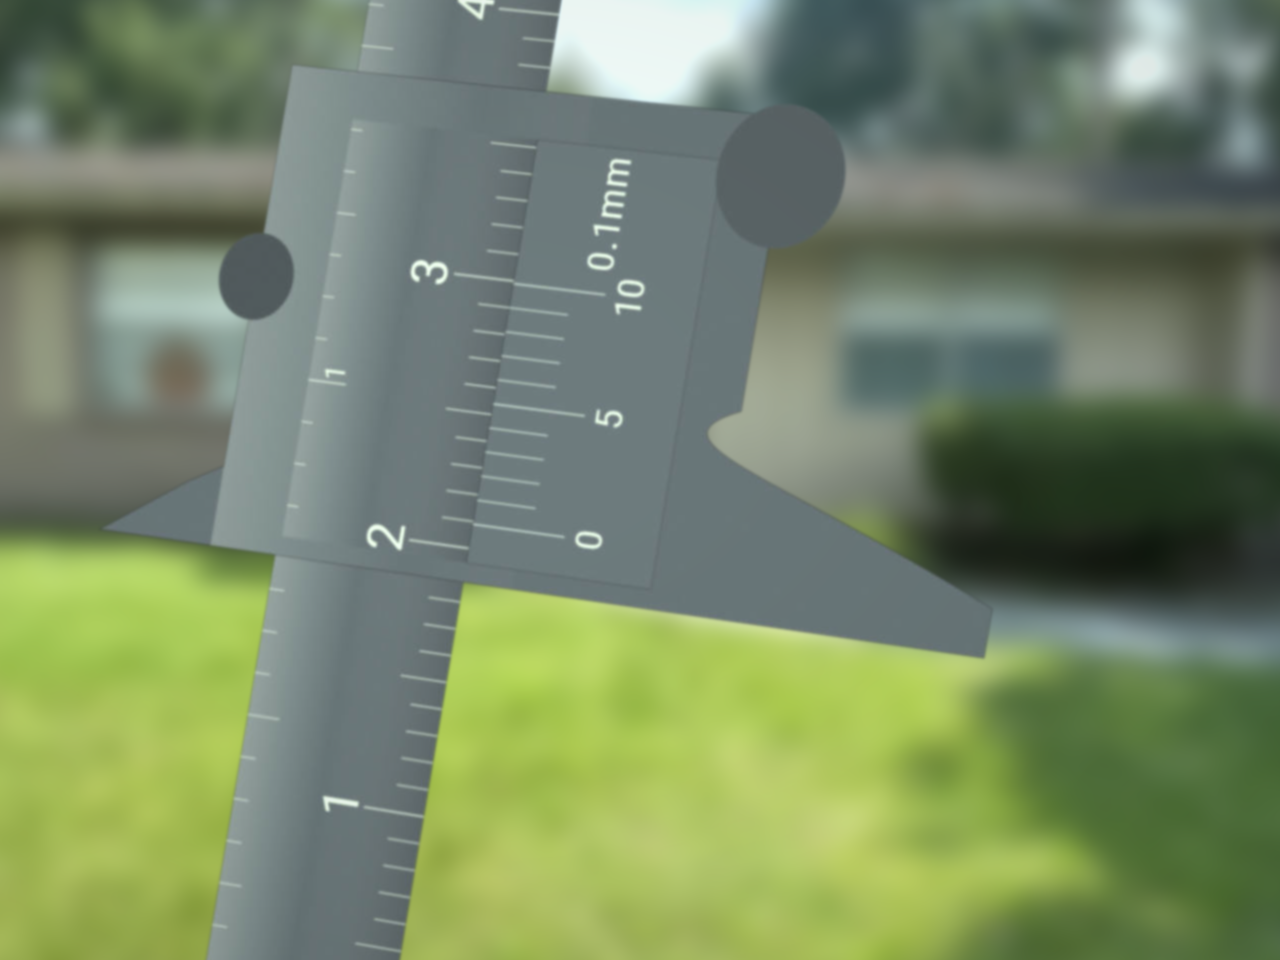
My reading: 20.9 mm
